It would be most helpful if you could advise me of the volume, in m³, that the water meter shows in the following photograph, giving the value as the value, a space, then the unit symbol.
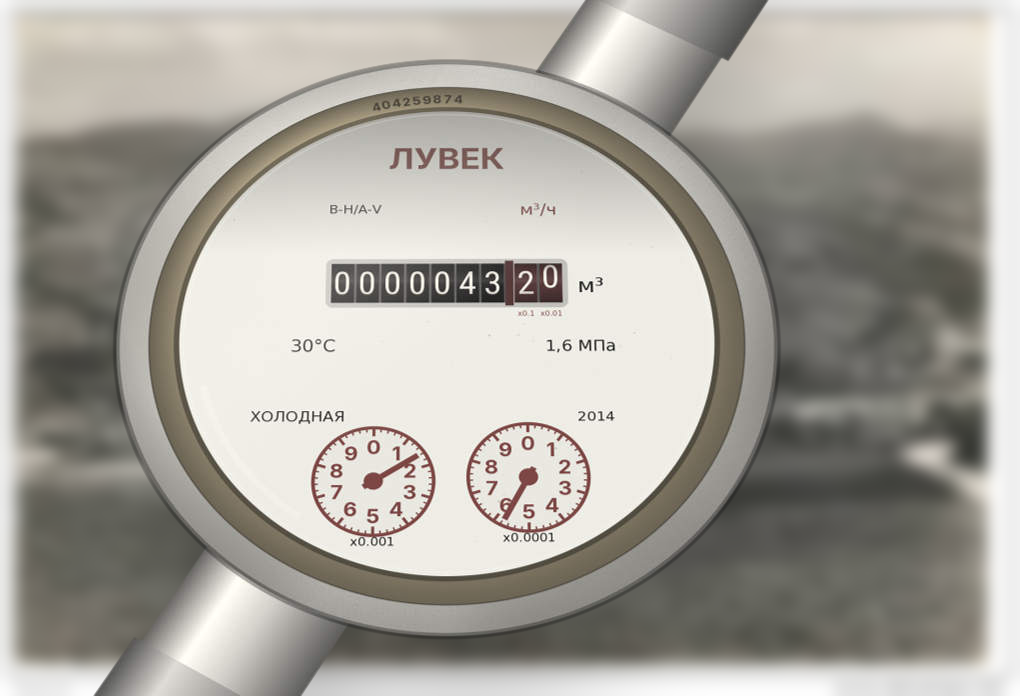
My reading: 43.2015 m³
